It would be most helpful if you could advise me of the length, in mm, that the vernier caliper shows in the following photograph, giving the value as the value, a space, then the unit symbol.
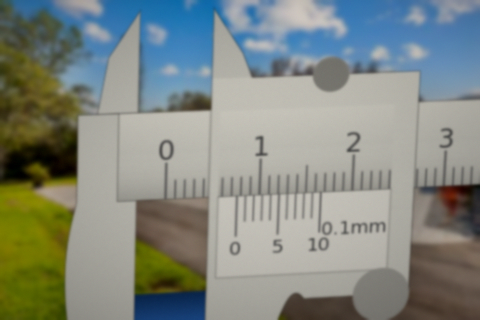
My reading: 7.6 mm
